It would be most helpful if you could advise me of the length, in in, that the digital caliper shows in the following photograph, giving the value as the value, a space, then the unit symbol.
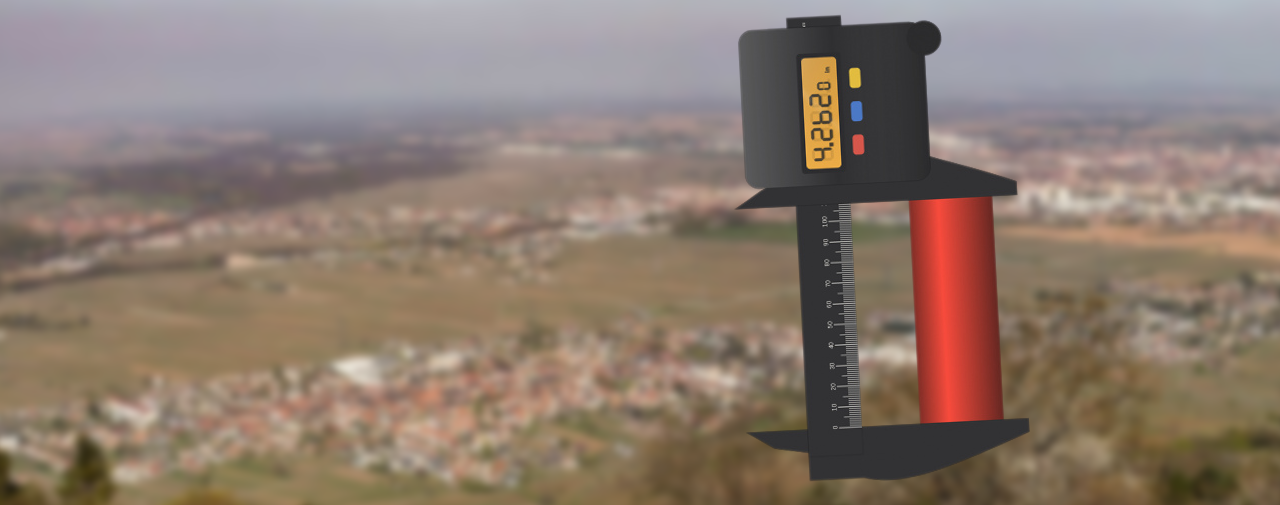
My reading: 4.2620 in
